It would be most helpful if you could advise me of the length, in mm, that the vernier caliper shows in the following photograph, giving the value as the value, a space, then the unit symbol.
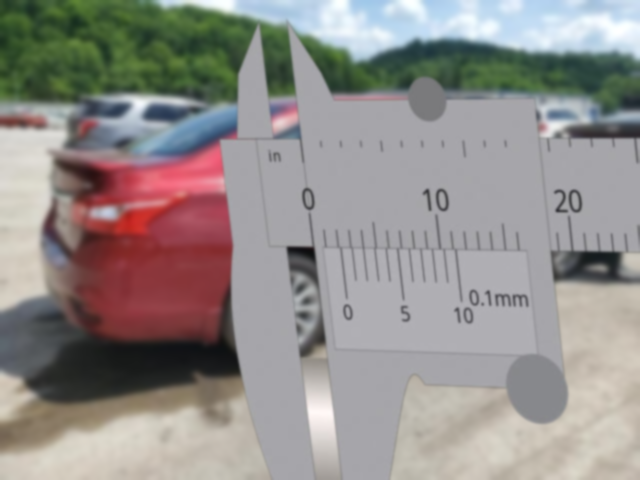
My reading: 2.2 mm
